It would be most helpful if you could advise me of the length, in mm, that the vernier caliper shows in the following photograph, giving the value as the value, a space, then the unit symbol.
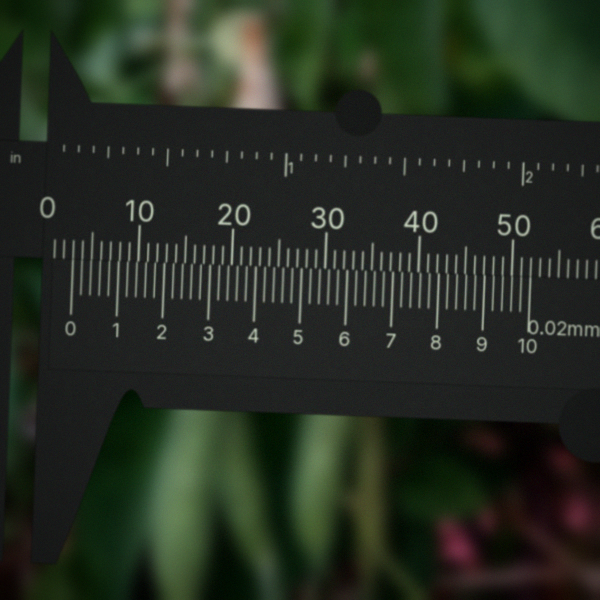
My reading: 3.0 mm
